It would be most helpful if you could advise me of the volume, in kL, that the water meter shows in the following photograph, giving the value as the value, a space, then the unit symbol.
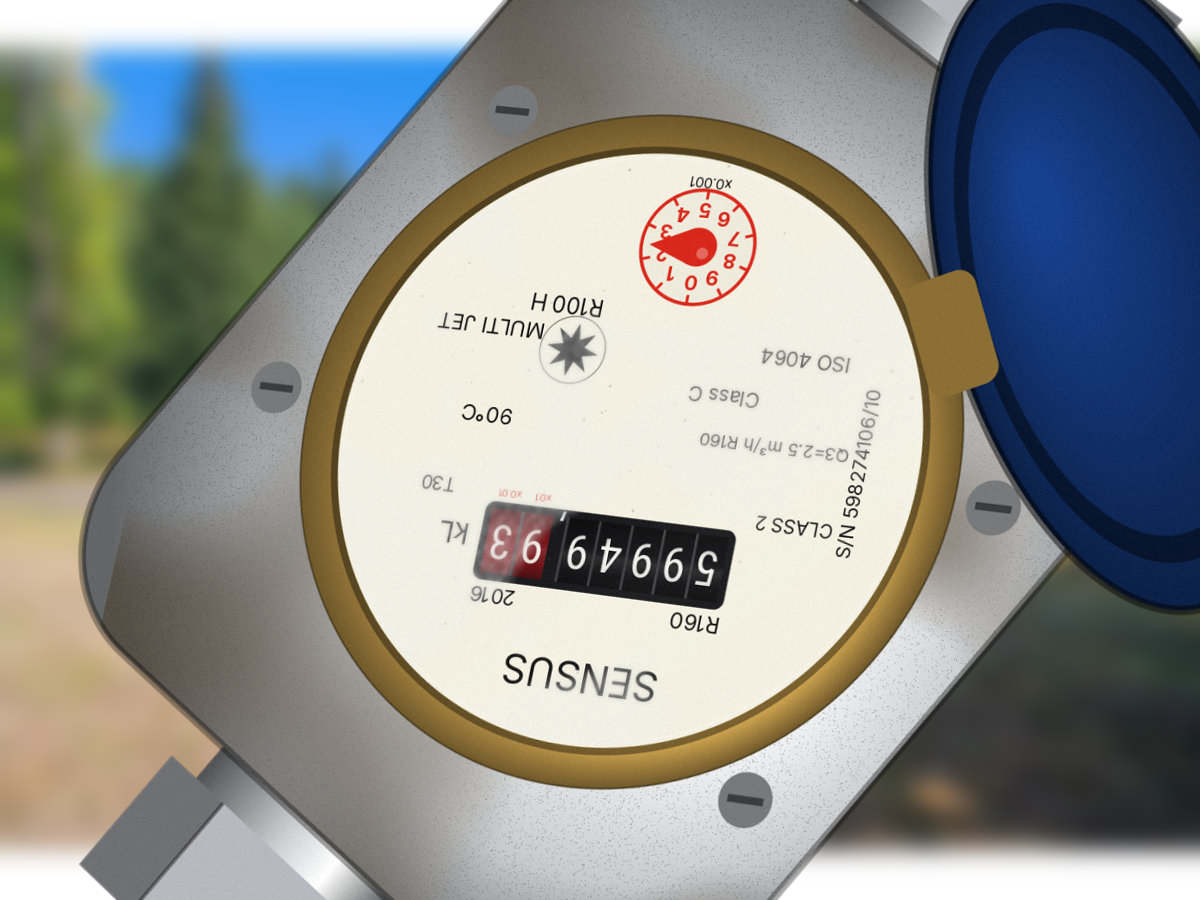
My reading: 59949.932 kL
